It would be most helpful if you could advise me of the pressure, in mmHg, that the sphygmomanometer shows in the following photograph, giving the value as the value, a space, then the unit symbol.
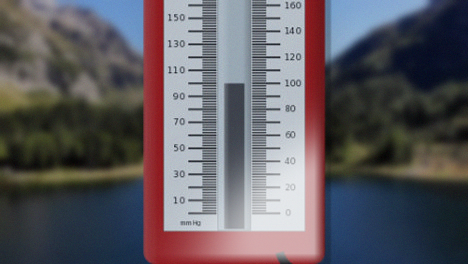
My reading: 100 mmHg
